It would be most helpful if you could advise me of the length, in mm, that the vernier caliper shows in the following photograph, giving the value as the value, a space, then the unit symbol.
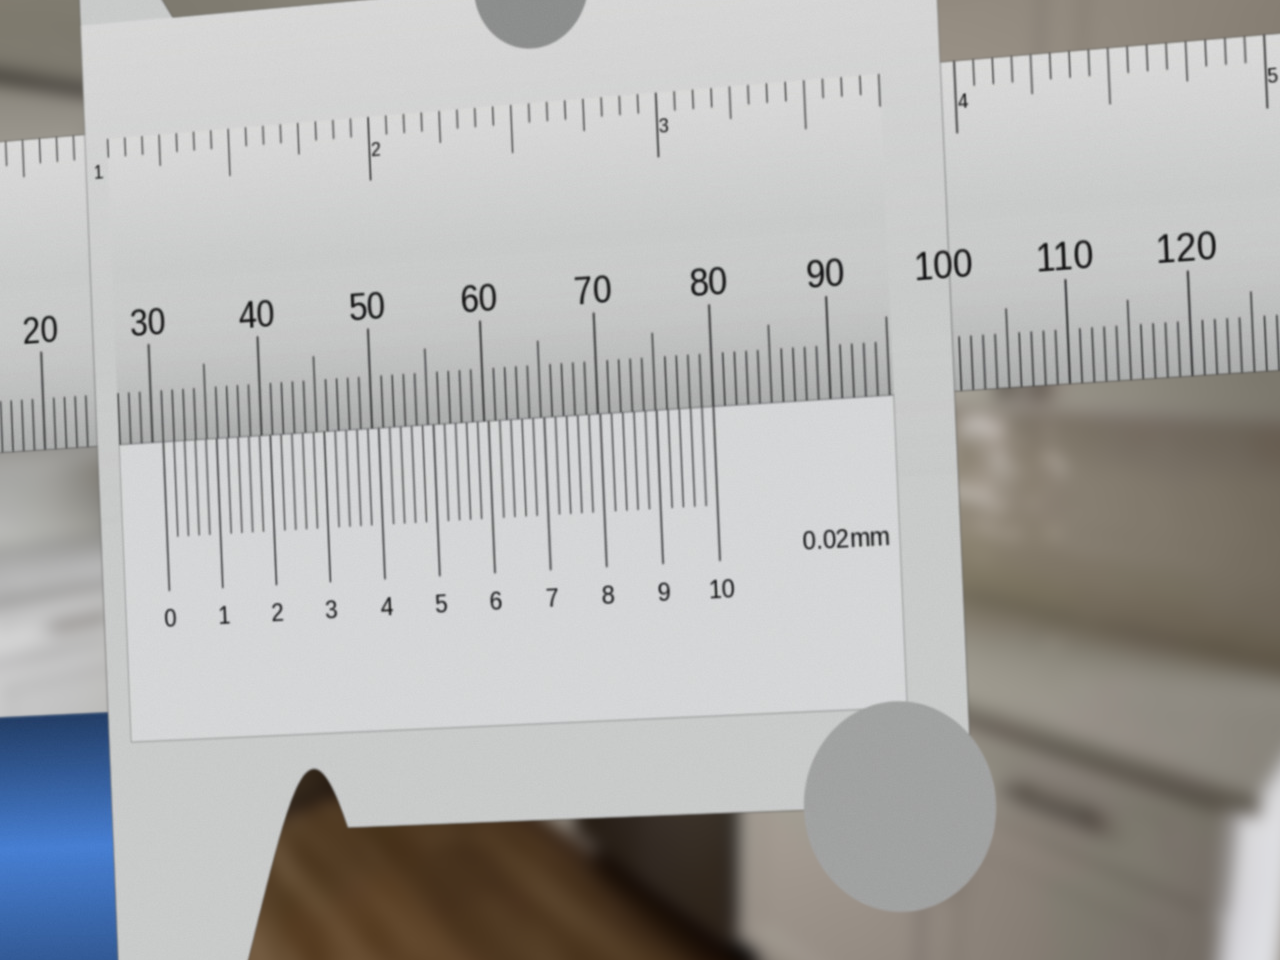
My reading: 31.0 mm
